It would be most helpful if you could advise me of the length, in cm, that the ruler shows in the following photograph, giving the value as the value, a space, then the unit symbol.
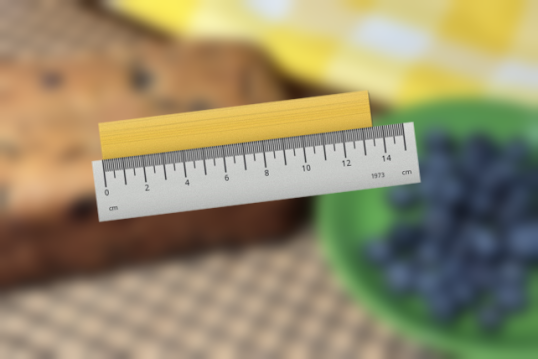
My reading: 13.5 cm
